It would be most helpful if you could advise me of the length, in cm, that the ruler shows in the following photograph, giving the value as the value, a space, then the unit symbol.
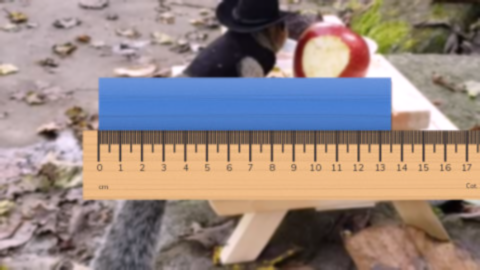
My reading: 13.5 cm
